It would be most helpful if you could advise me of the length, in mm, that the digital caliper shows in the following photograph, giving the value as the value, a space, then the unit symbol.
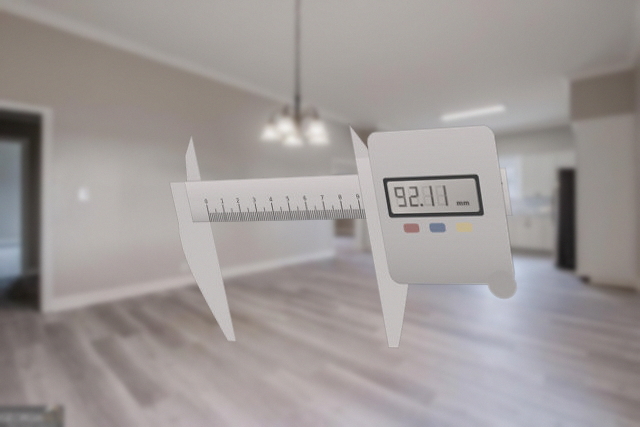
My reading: 92.11 mm
